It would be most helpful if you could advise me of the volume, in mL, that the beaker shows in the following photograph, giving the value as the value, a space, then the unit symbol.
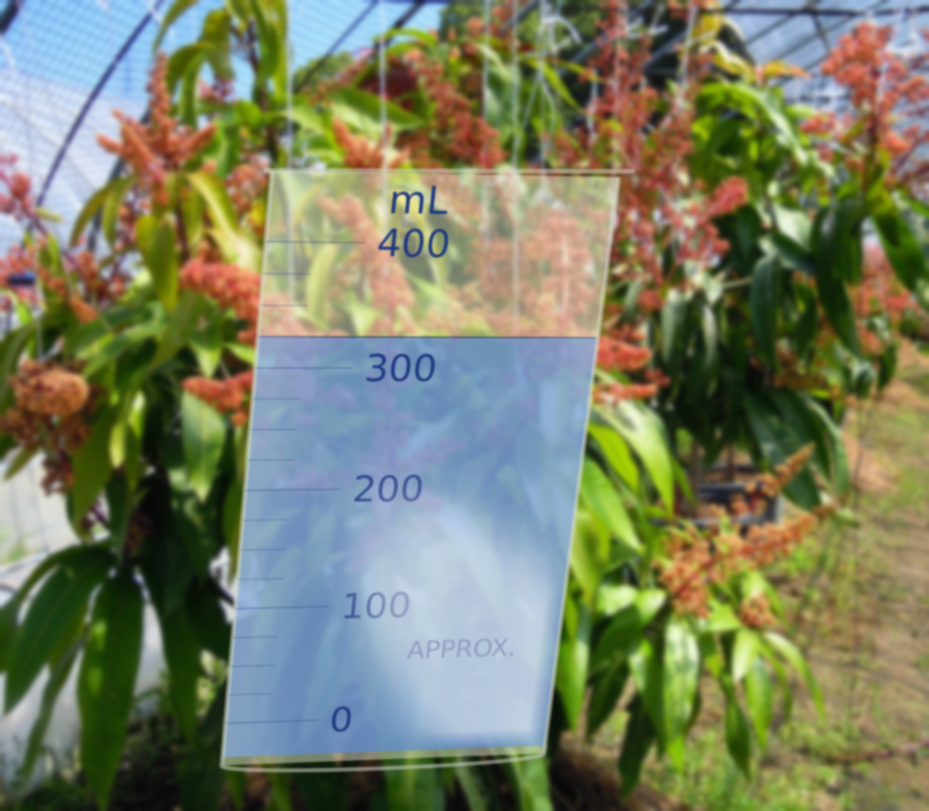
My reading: 325 mL
